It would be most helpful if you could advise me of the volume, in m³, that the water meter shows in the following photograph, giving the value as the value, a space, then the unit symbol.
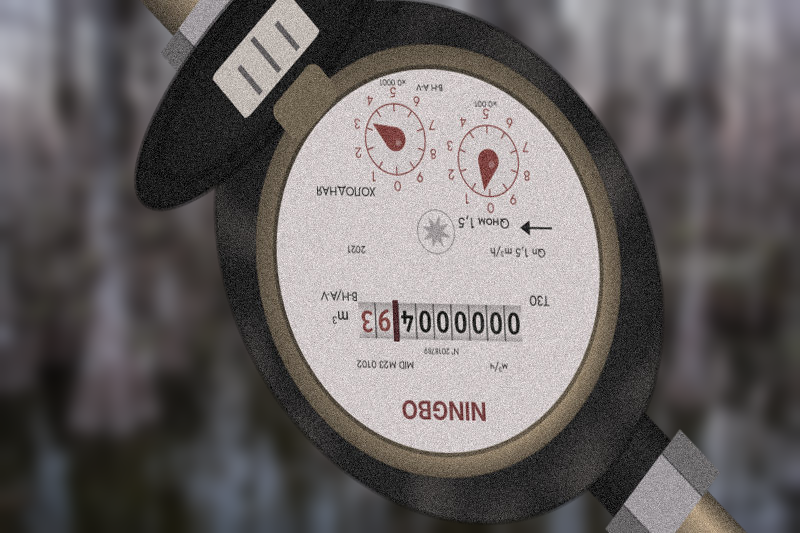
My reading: 4.9303 m³
